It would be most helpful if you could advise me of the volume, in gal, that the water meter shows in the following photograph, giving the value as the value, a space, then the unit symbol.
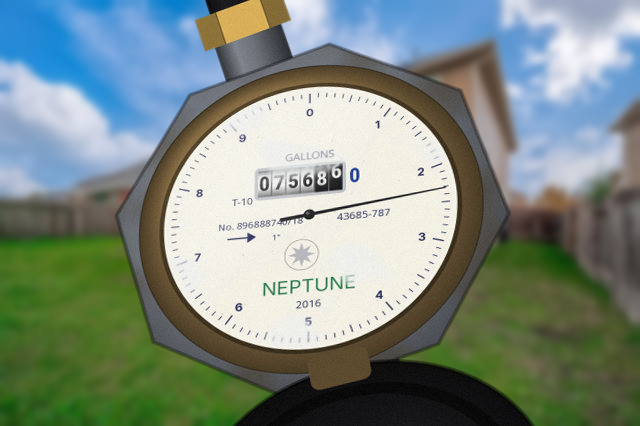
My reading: 756862.3 gal
